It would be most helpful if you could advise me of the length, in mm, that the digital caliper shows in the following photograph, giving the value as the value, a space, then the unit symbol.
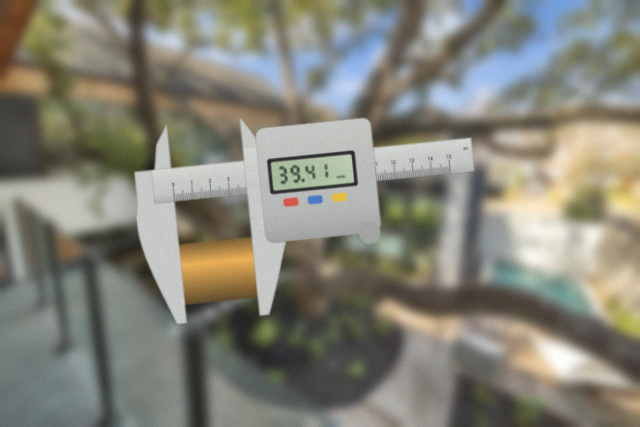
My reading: 39.41 mm
